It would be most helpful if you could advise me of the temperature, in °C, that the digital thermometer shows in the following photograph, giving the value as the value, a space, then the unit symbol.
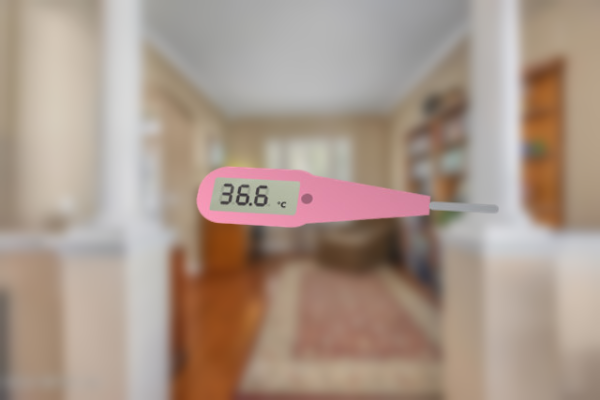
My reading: 36.6 °C
